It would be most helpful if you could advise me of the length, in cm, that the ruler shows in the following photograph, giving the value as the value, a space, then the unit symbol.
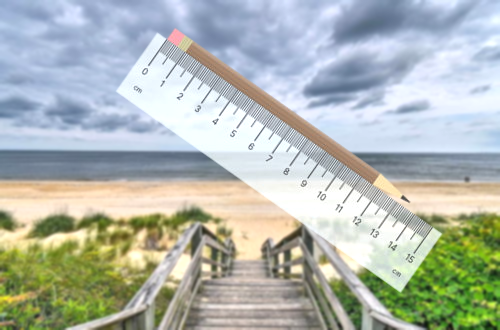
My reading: 13.5 cm
